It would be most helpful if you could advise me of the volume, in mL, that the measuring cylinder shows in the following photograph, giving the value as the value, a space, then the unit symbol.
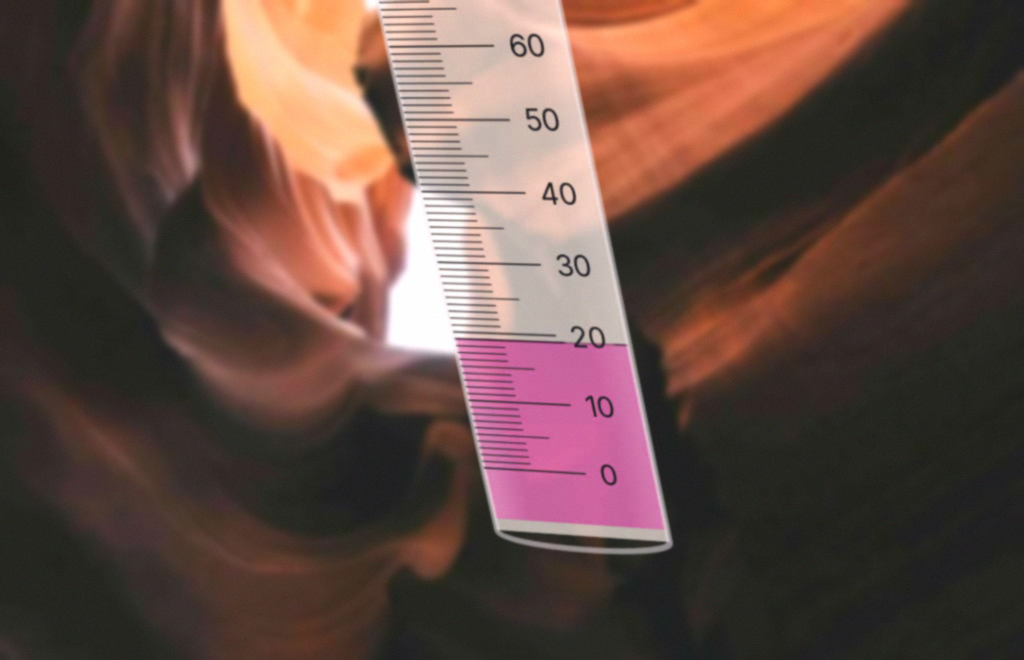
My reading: 19 mL
